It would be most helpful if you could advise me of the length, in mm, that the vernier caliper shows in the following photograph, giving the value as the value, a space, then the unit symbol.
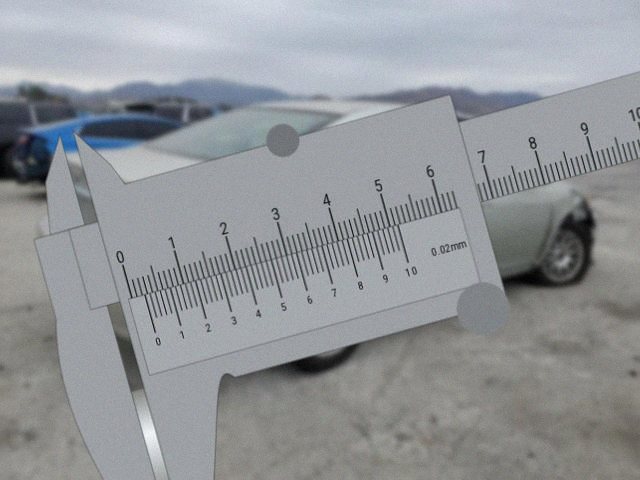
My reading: 2.5 mm
